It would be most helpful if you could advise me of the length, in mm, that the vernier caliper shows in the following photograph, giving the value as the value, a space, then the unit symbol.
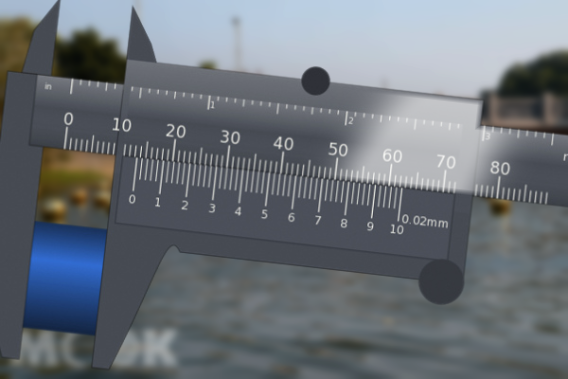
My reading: 13.4 mm
